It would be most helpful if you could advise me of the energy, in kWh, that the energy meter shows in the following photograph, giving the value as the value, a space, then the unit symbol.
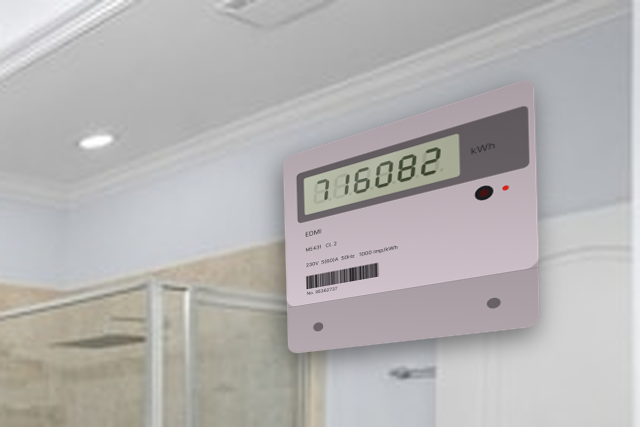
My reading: 716082 kWh
